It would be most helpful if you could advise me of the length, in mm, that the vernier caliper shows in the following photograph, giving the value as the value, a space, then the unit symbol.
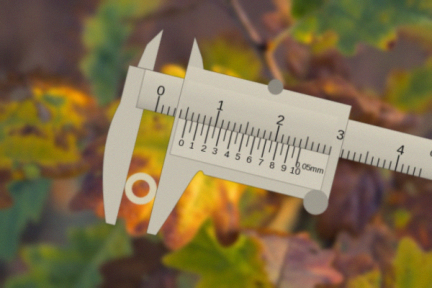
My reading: 5.2 mm
